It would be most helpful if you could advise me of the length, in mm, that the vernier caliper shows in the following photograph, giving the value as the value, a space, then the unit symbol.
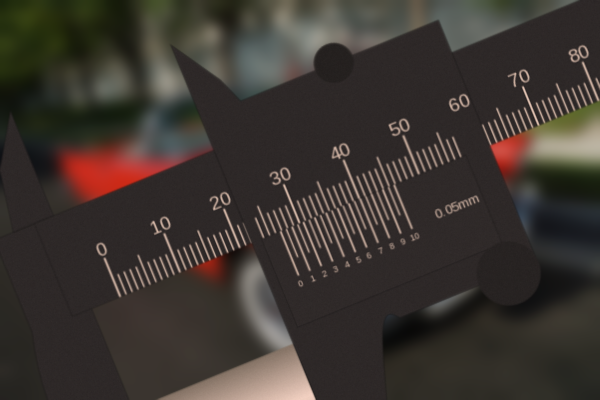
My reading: 26.8 mm
